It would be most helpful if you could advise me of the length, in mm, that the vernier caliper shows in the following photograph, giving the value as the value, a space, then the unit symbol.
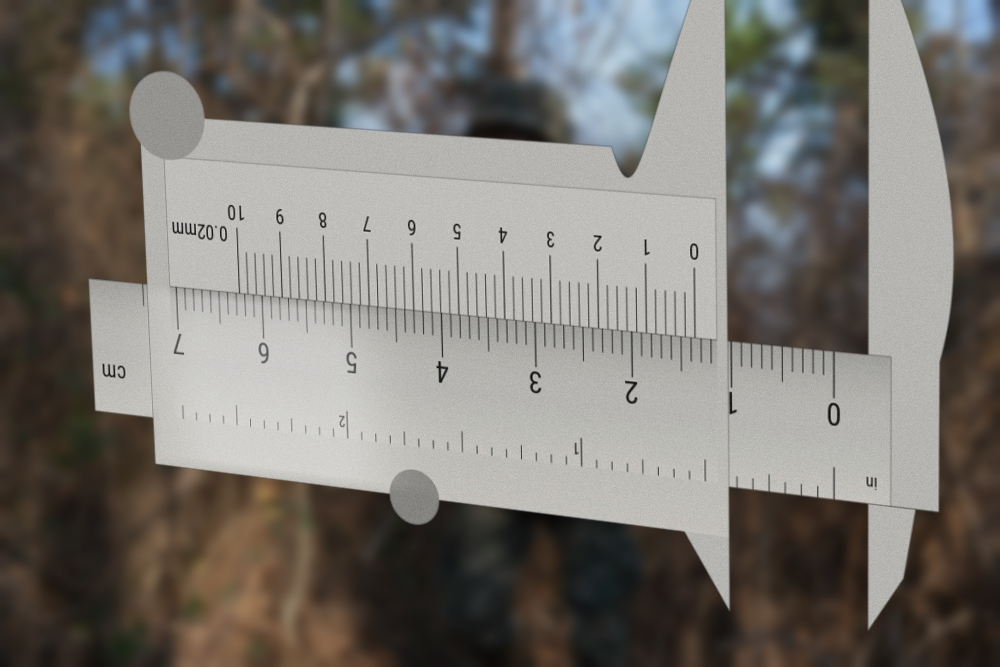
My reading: 13.6 mm
